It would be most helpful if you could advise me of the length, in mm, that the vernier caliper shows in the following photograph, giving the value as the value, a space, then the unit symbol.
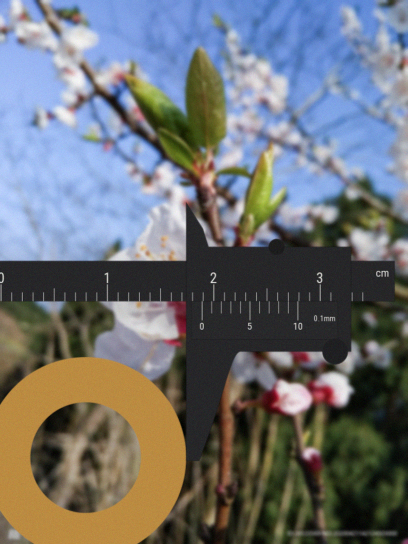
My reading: 18.9 mm
